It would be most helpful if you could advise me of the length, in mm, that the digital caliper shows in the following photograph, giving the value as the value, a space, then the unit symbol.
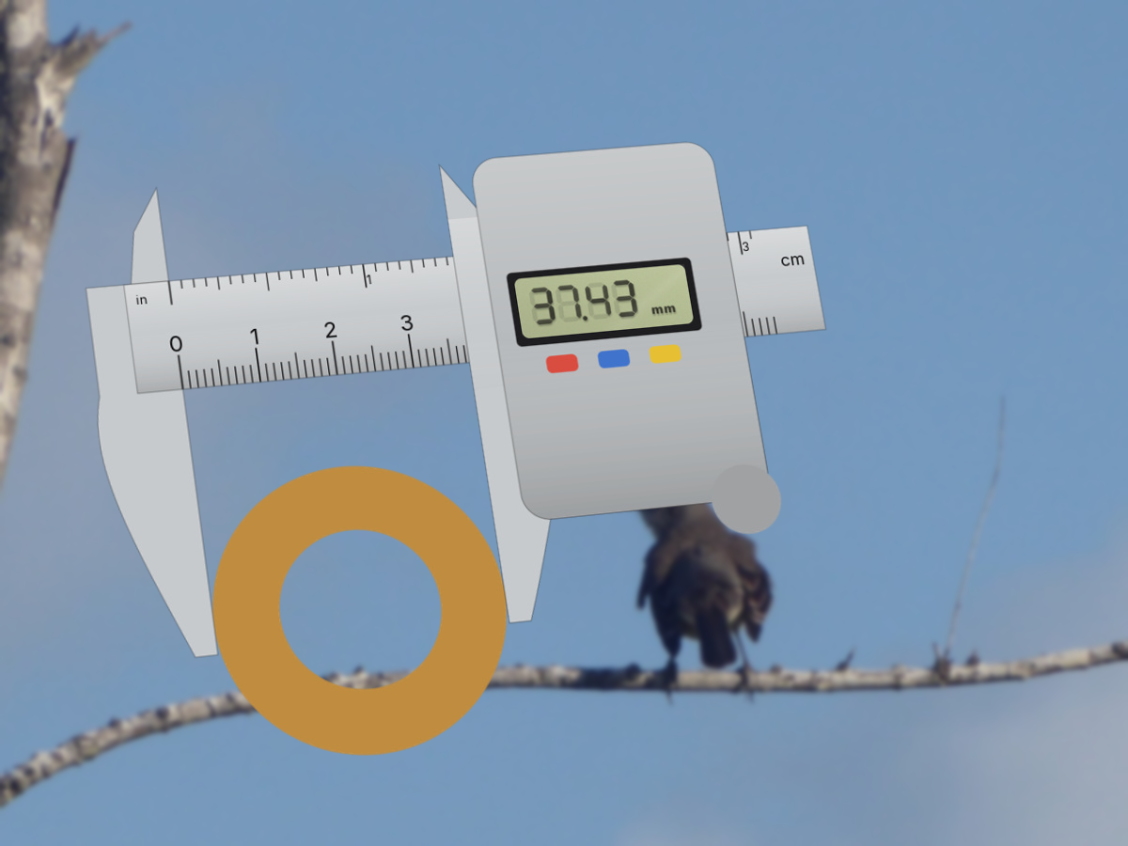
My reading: 37.43 mm
